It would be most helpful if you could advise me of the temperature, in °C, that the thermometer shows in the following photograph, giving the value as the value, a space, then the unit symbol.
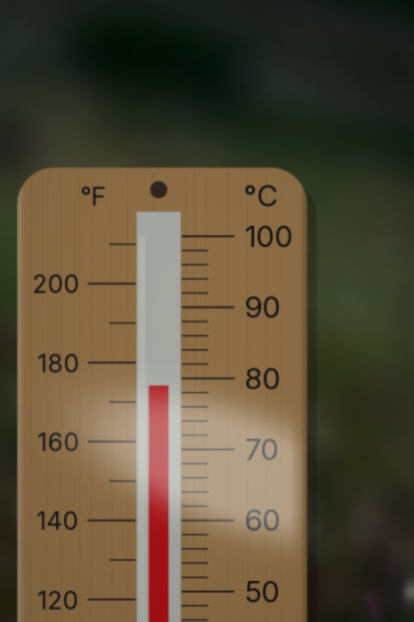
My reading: 79 °C
